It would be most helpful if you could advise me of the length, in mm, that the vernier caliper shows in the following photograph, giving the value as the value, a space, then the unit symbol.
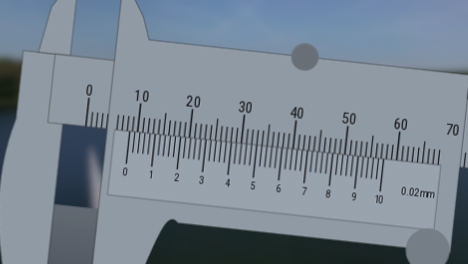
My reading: 8.5 mm
